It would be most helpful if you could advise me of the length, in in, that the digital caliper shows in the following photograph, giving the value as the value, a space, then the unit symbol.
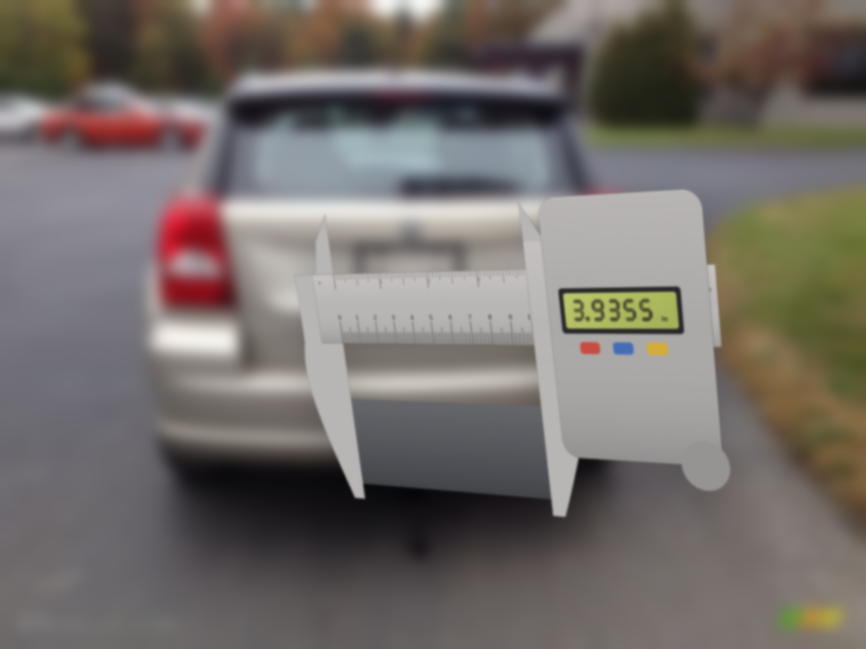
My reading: 3.9355 in
